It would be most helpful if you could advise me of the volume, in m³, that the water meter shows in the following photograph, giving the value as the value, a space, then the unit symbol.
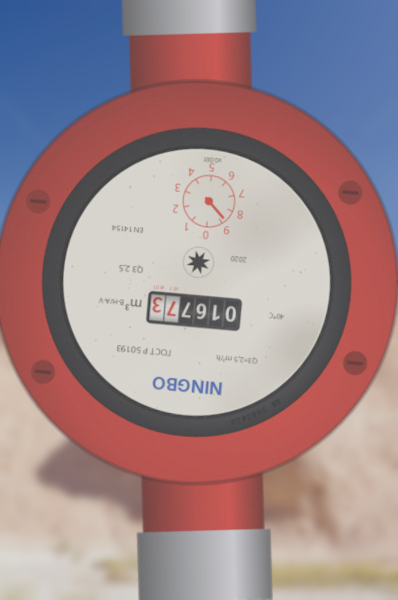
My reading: 167.728 m³
